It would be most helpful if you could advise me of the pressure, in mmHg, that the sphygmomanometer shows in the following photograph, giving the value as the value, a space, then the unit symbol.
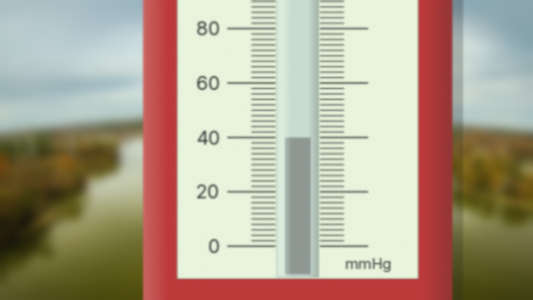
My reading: 40 mmHg
